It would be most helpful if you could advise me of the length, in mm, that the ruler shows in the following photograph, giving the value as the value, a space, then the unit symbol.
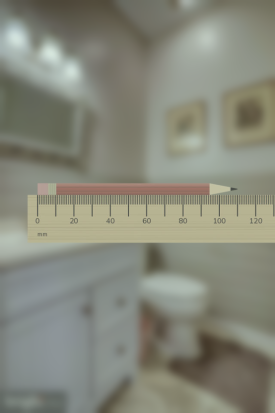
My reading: 110 mm
